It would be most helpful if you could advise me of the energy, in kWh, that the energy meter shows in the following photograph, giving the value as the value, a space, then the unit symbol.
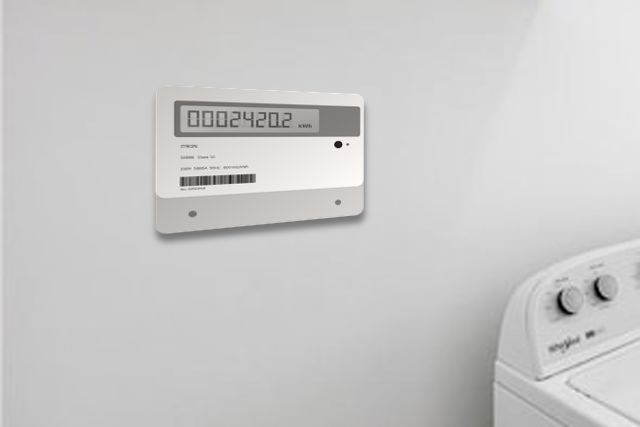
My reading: 2420.2 kWh
